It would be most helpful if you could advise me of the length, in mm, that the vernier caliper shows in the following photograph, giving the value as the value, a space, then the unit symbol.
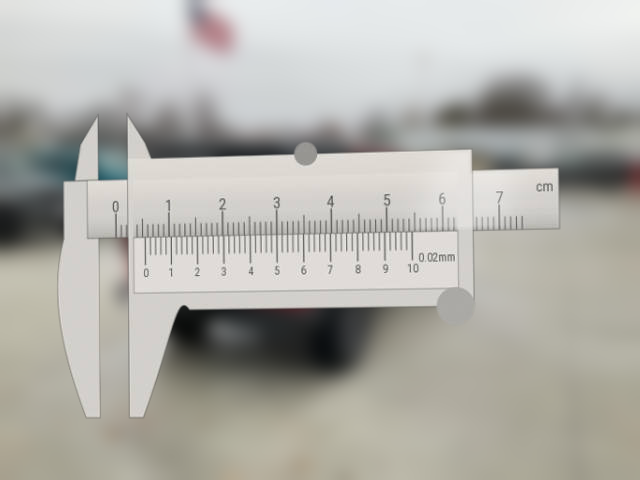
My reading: 5.5 mm
